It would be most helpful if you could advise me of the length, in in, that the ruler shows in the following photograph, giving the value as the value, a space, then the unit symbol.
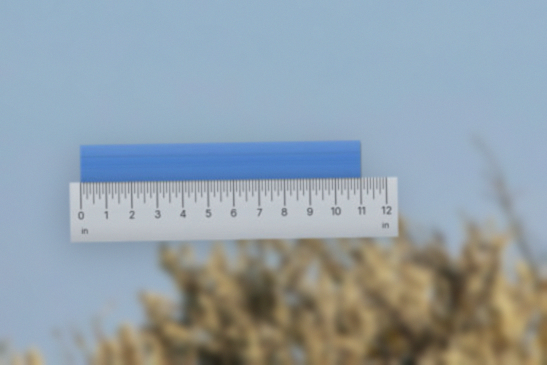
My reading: 11 in
